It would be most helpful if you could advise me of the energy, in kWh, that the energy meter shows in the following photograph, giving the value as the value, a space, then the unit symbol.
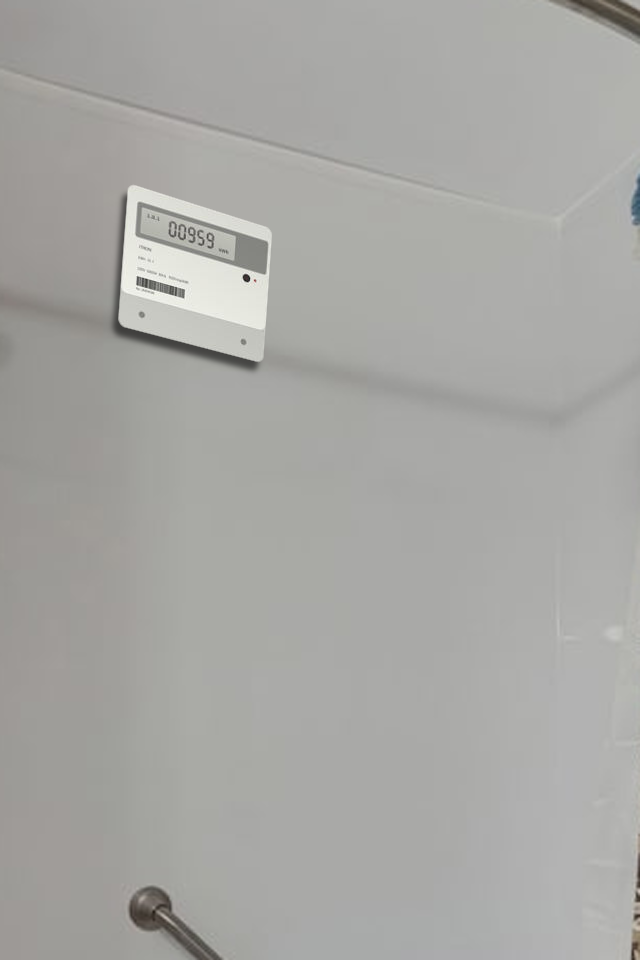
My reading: 959 kWh
